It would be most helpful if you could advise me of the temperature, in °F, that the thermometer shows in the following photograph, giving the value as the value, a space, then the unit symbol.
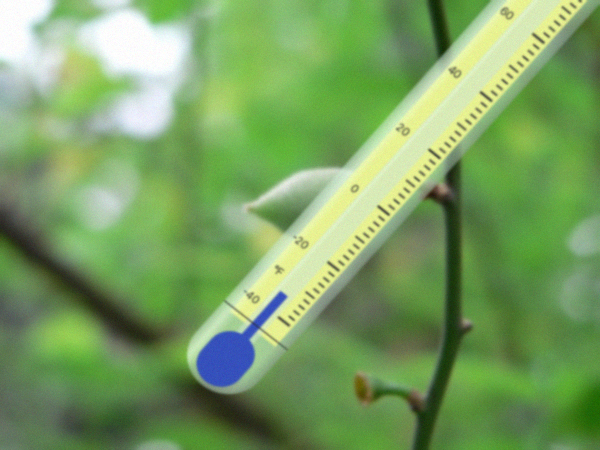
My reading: -34 °F
